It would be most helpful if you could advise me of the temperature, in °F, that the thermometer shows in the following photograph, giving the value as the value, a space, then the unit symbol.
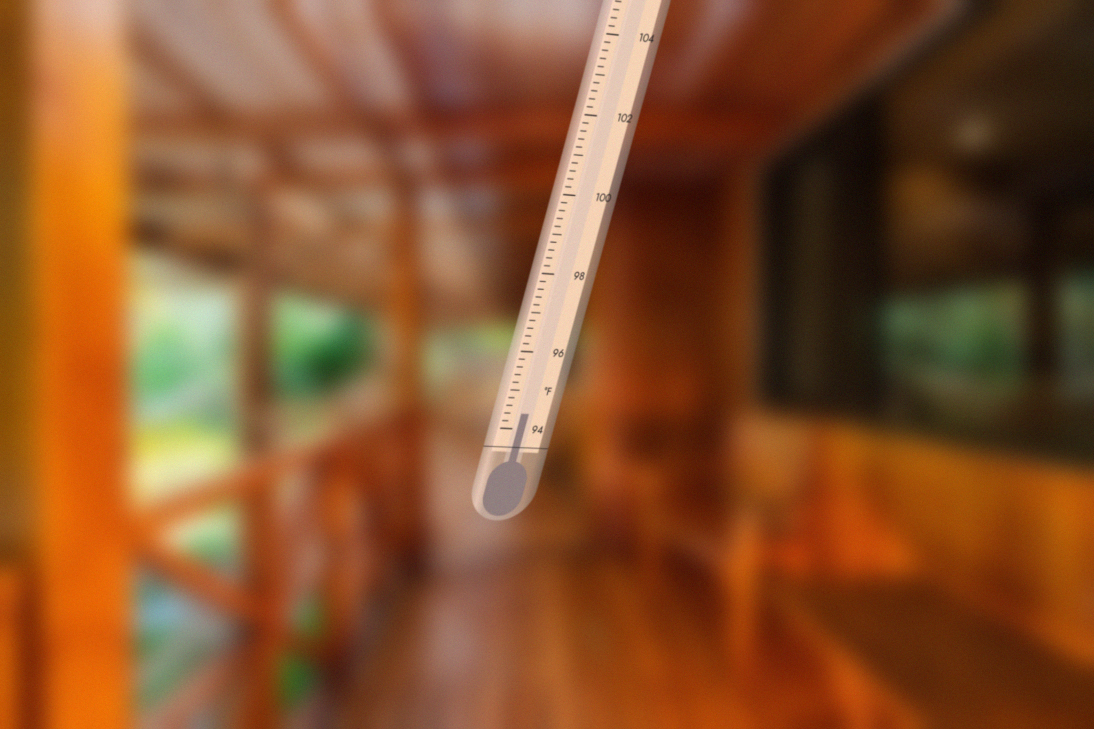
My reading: 94.4 °F
